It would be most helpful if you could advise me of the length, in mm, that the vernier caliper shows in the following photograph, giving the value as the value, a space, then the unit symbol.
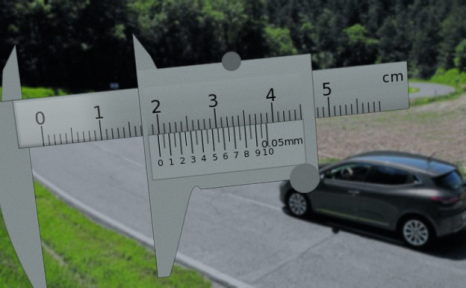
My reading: 19.8 mm
